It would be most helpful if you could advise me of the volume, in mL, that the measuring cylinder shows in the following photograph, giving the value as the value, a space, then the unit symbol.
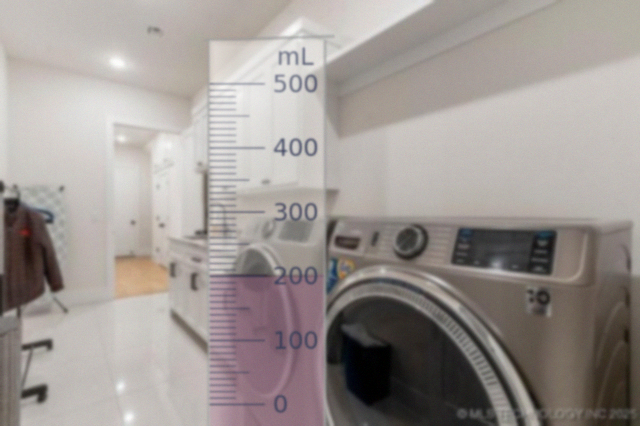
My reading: 200 mL
